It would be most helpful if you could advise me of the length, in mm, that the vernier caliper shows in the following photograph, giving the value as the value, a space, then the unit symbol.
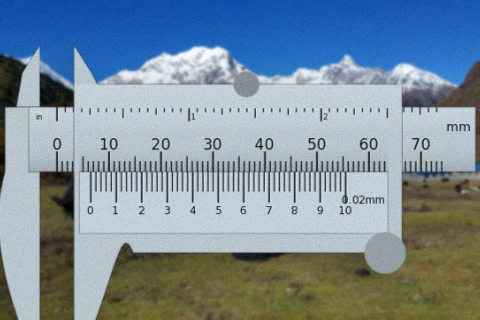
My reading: 6.5 mm
